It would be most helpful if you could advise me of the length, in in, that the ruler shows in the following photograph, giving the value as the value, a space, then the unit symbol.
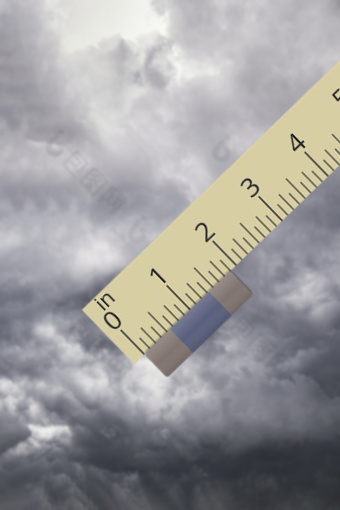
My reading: 1.875 in
